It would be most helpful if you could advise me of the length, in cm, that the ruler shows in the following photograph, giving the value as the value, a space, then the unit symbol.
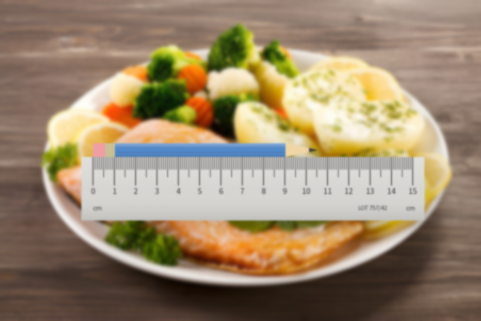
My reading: 10.5 cm
